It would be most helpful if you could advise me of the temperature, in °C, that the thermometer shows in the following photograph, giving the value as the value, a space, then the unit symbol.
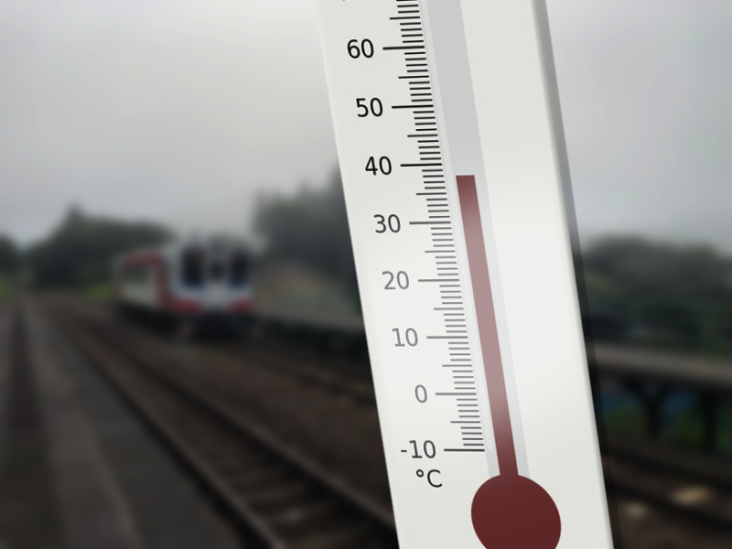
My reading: 38 °C
